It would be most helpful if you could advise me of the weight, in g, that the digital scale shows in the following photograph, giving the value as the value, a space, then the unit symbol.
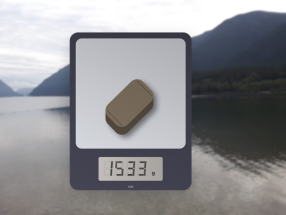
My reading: 1533 g
